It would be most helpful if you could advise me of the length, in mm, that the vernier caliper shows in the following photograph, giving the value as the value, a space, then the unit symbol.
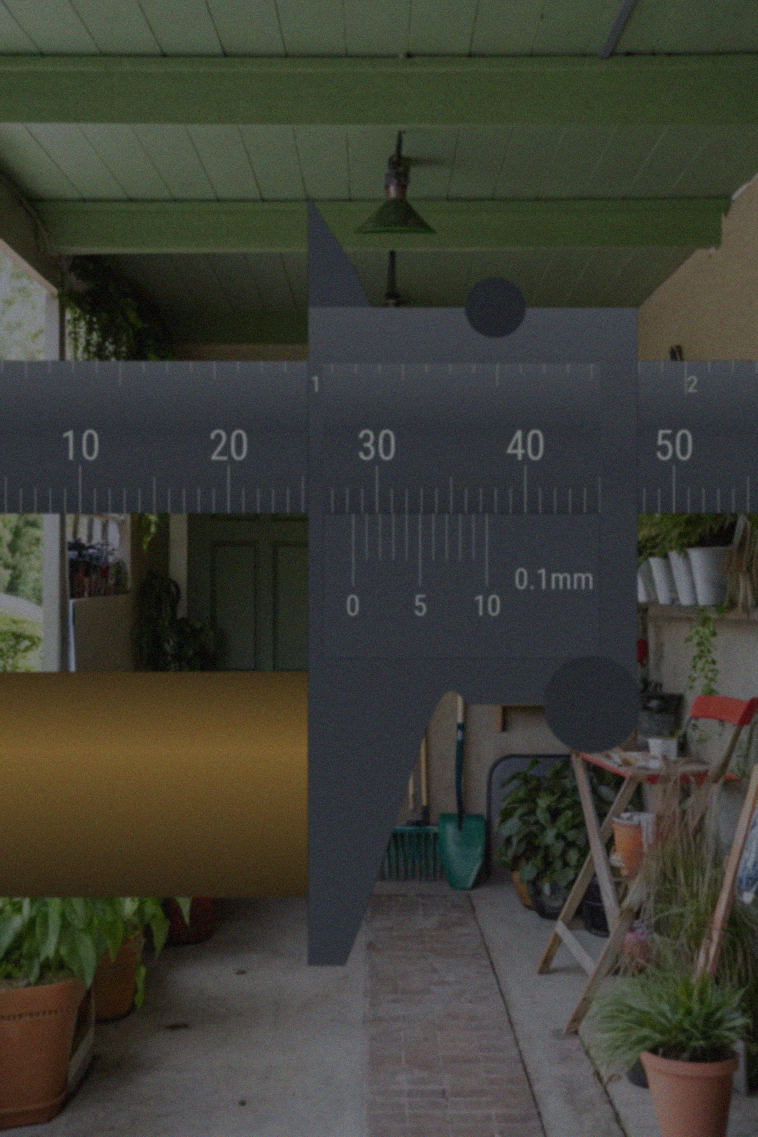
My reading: 28.4 mm
